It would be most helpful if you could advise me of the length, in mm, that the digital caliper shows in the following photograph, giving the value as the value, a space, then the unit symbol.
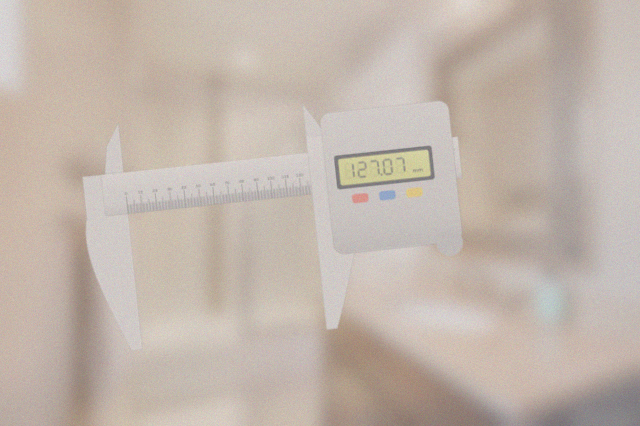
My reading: 127.07 mm
